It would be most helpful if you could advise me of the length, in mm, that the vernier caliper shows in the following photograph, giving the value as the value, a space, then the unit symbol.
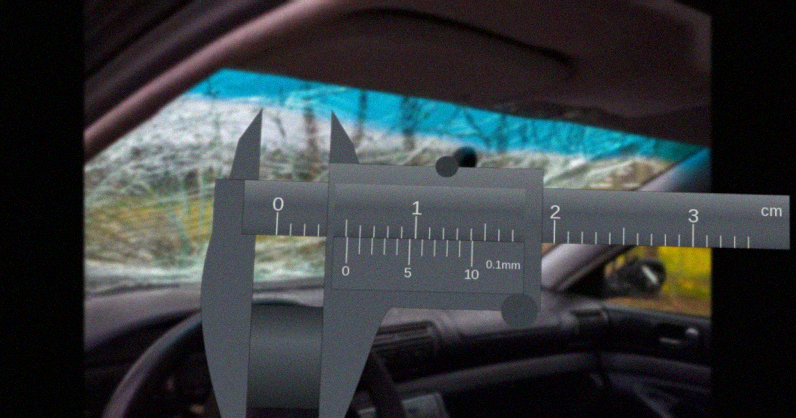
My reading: 5.1 mm
